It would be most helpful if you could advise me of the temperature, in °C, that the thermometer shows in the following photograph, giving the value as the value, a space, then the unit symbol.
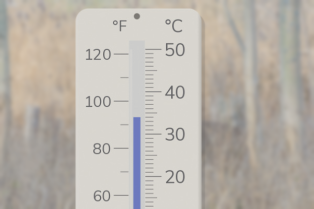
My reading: 34 °C
